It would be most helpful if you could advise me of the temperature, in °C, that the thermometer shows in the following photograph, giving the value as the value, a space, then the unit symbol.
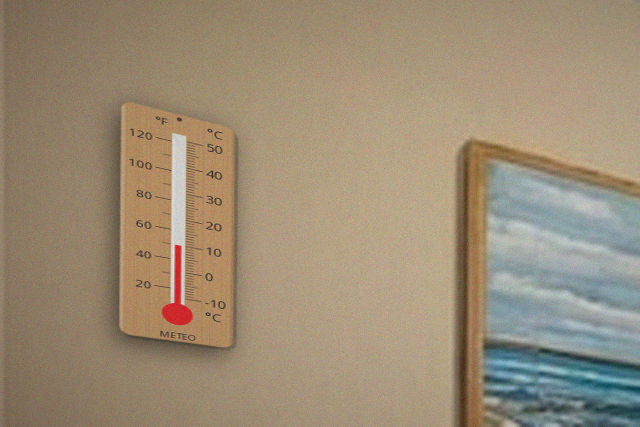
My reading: 10 °C
